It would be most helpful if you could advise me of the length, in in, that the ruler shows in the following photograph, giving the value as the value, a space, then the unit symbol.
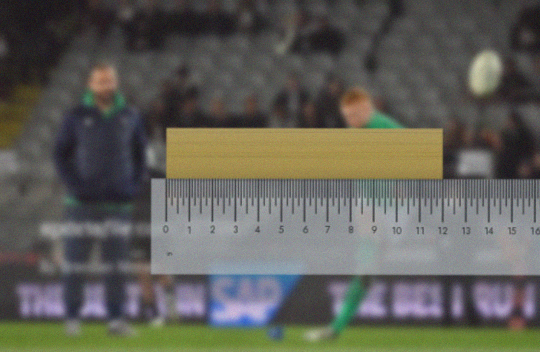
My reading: 12 in
